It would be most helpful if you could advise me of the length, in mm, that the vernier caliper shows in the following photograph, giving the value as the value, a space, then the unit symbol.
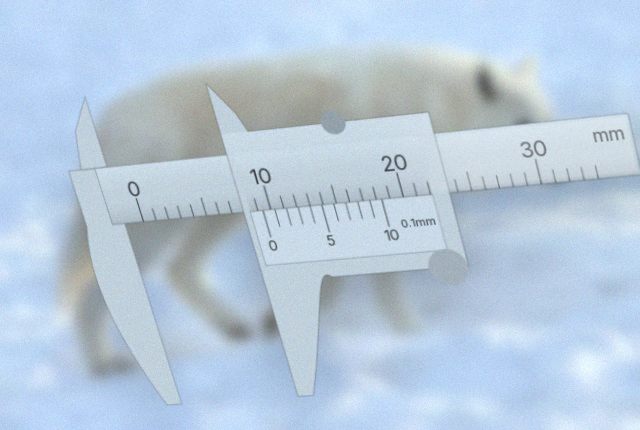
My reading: 9.4 mm
